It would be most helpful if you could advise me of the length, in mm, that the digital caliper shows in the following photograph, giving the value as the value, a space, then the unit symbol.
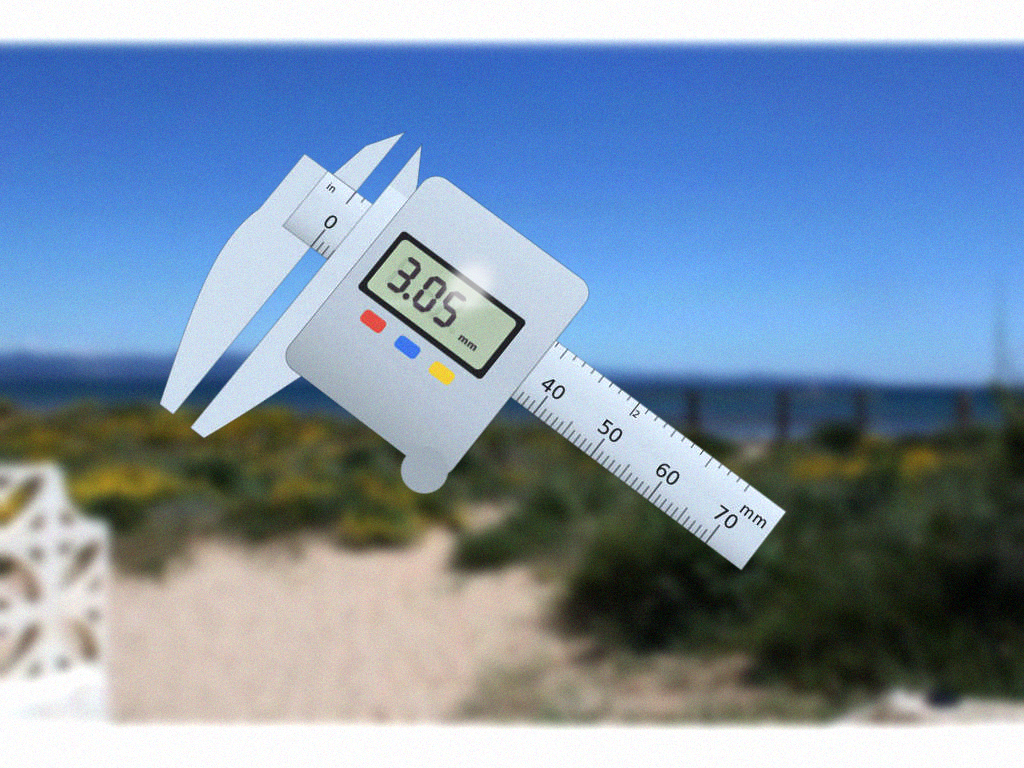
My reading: 3.05 mm
